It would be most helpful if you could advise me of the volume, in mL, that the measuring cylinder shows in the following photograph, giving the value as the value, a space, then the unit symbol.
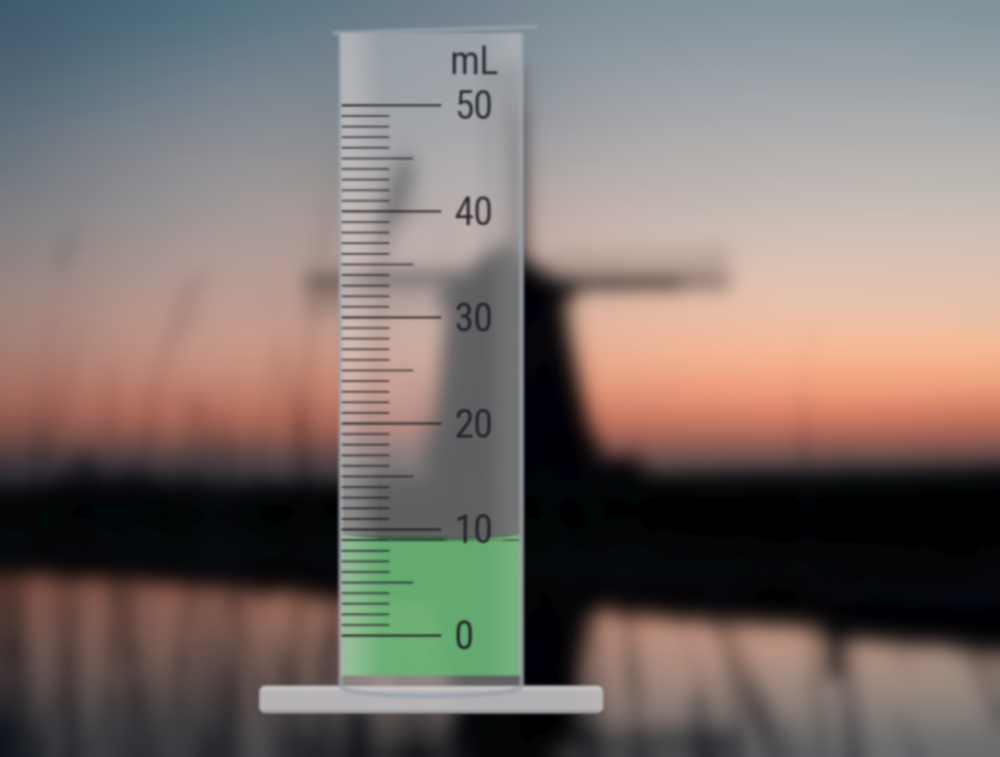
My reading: 9 mL
